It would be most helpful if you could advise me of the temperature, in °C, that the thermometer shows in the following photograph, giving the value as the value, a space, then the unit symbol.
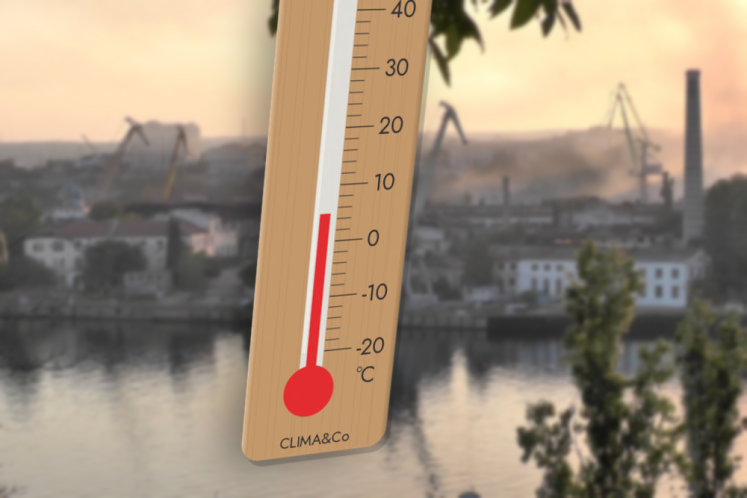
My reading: 5 °C
